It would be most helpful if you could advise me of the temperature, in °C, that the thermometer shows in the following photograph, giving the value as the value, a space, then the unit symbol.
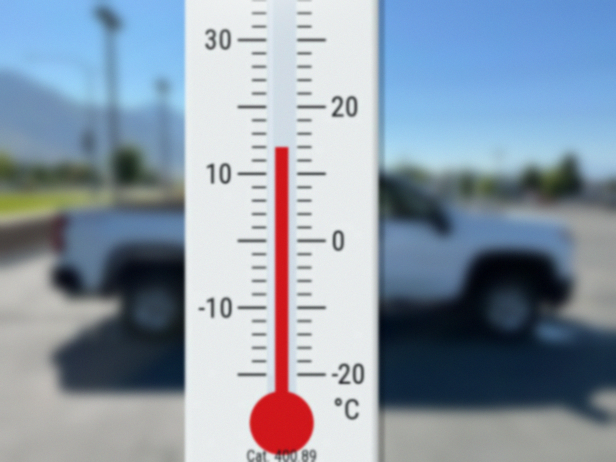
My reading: 14 °C
